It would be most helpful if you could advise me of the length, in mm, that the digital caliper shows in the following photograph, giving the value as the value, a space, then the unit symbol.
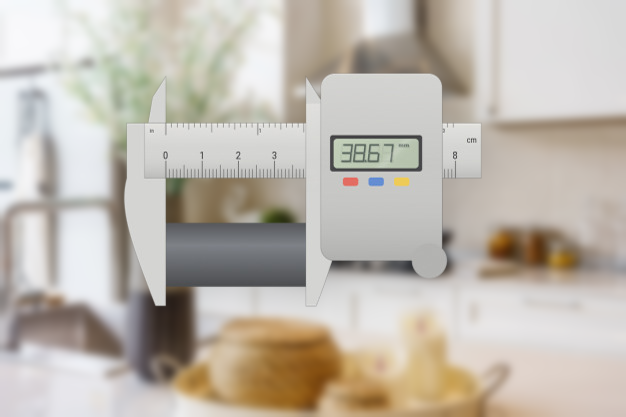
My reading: 38.67 mm
